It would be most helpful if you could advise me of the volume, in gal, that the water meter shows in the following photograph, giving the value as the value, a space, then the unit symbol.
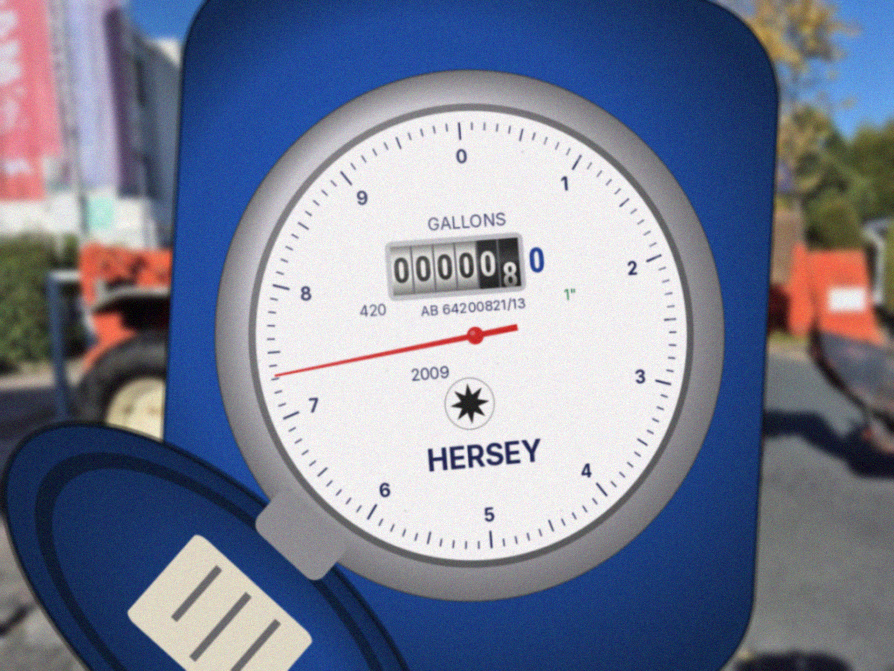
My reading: 77.3 gal
